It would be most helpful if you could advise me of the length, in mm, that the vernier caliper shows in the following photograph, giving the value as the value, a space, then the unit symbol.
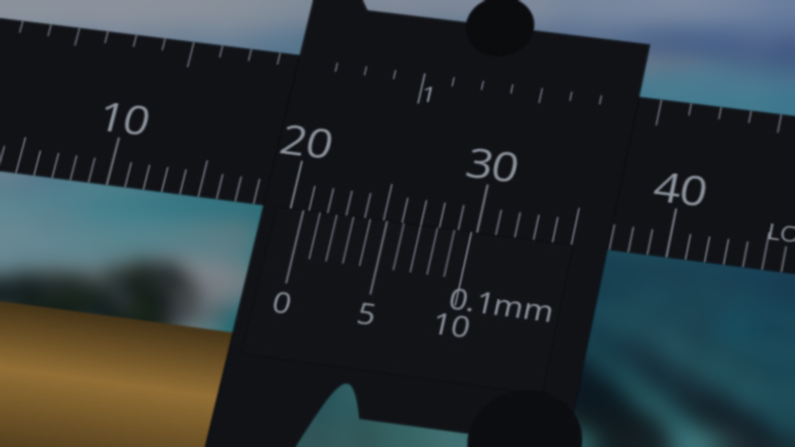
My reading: 20.7 mm
